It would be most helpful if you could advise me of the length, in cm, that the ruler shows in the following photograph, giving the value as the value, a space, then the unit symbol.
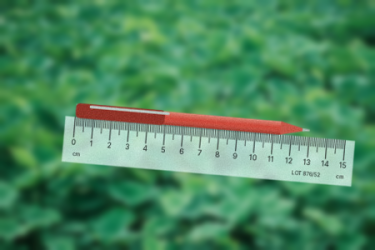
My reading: 13 cm
